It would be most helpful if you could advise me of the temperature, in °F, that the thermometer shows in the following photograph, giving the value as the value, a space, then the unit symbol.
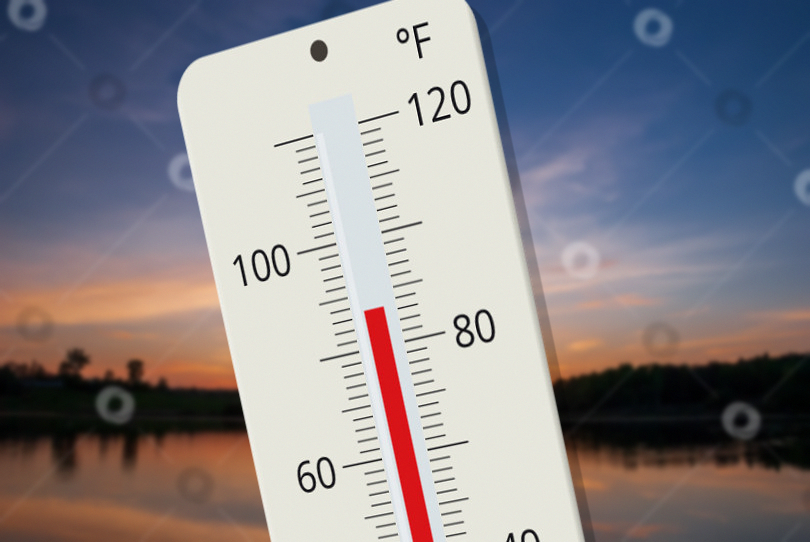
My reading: 87 °F
